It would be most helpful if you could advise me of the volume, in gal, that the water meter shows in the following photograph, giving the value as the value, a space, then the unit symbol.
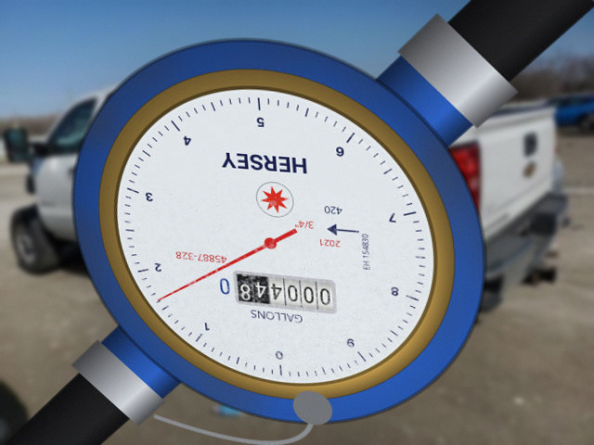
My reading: 4481.6 gal
